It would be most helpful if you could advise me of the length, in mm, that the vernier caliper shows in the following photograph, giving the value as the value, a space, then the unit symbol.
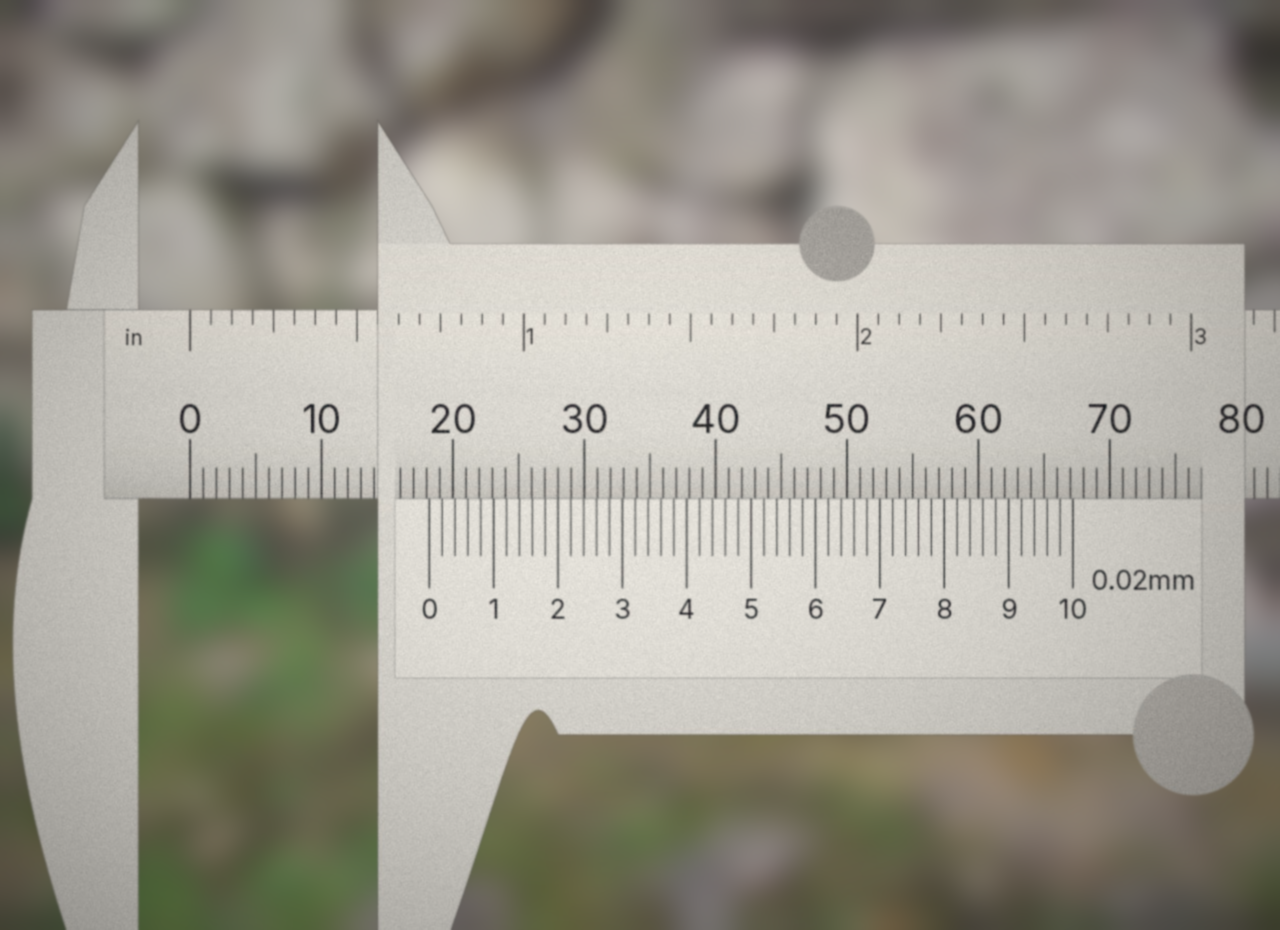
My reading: 18.2 mm
